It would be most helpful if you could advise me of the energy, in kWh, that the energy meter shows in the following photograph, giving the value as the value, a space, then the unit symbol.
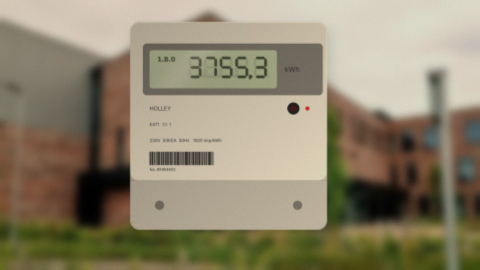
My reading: 3755.3 kWh
